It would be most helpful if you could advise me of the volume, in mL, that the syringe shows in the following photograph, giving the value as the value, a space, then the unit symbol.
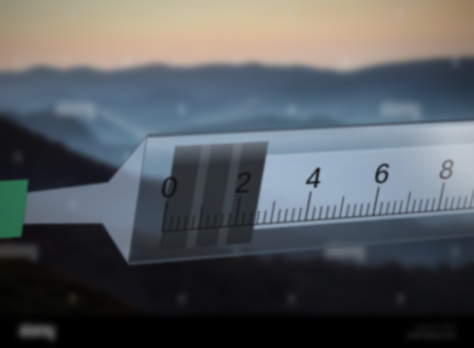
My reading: 0 mL
